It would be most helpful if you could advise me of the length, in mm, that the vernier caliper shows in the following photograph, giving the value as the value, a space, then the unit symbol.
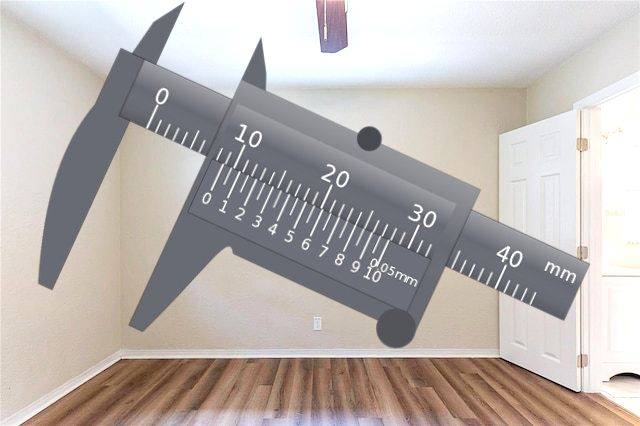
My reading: 8.8 mm
